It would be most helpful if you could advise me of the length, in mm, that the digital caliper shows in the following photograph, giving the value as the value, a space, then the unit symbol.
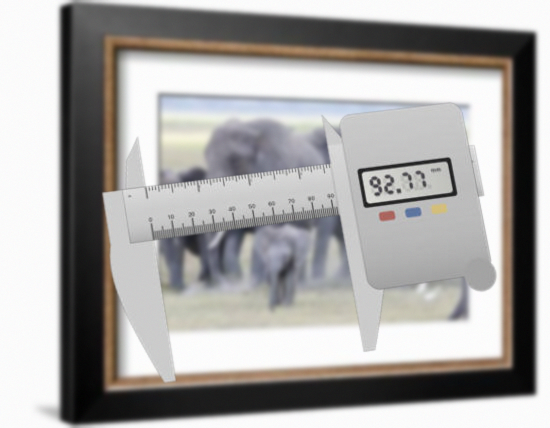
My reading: 92.77 mm
